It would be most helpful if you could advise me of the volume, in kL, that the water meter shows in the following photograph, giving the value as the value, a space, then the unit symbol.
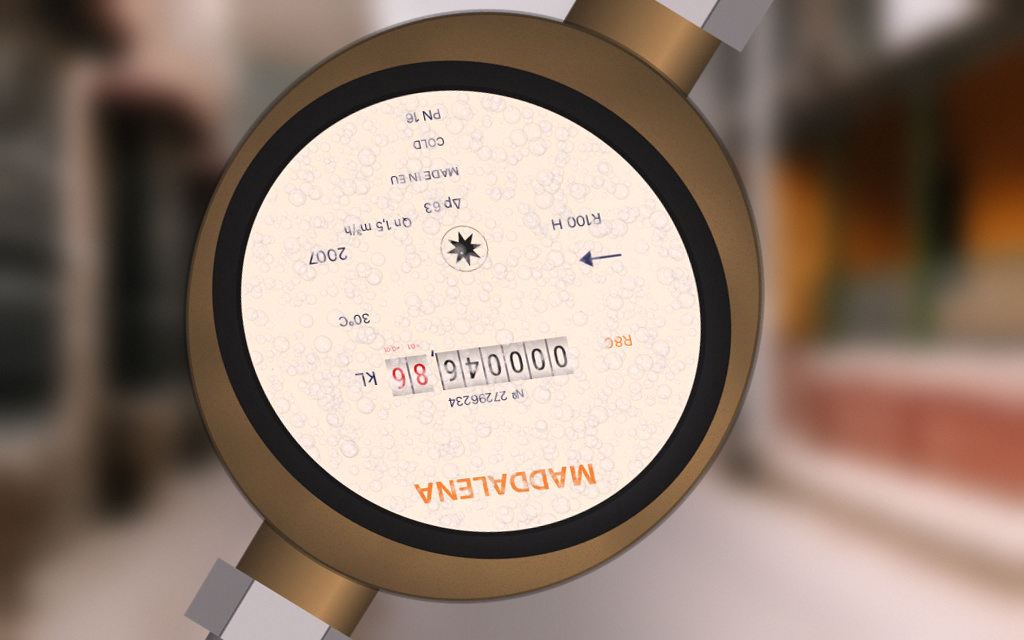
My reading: 46.86 kL
